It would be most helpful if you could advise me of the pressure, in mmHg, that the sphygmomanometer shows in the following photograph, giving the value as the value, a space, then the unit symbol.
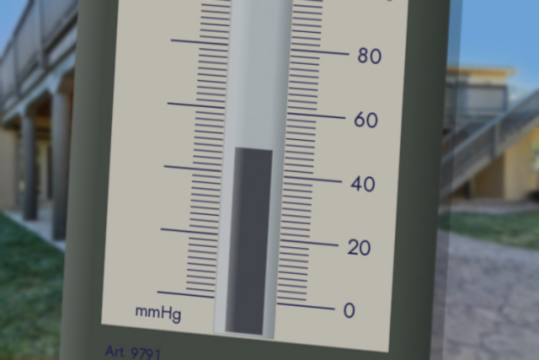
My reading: 48 mmHg
